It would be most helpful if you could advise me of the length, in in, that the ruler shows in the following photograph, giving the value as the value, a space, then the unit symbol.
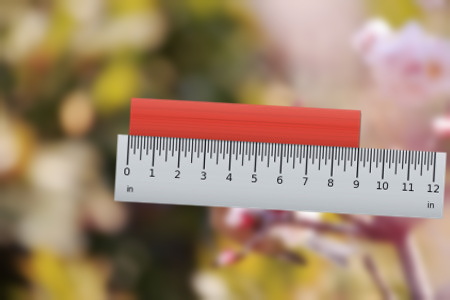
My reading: 9 in
